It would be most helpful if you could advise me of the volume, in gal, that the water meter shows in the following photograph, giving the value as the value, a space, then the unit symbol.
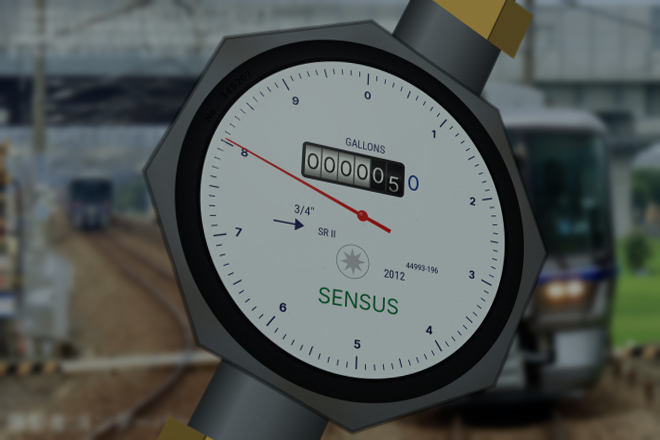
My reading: 48.0 gal
